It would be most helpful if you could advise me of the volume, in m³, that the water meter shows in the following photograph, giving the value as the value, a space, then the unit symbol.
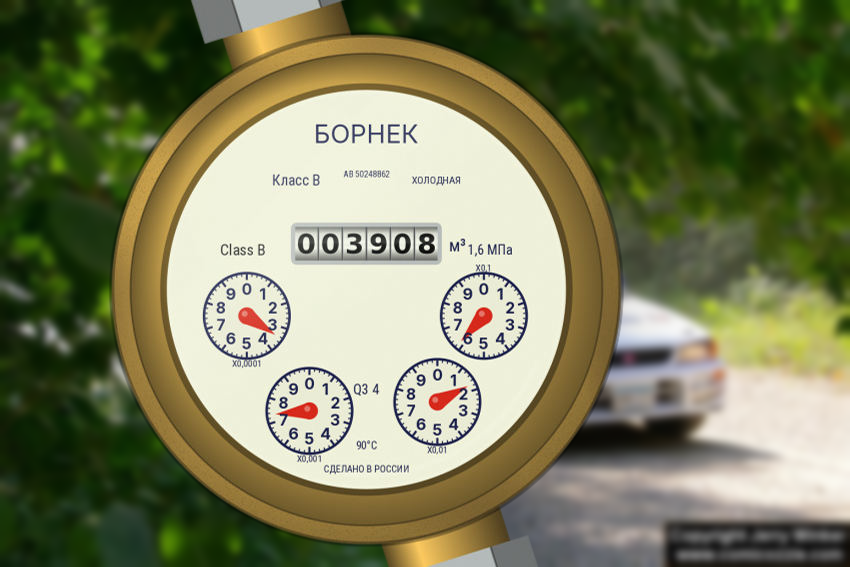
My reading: 3908.6173 m³
